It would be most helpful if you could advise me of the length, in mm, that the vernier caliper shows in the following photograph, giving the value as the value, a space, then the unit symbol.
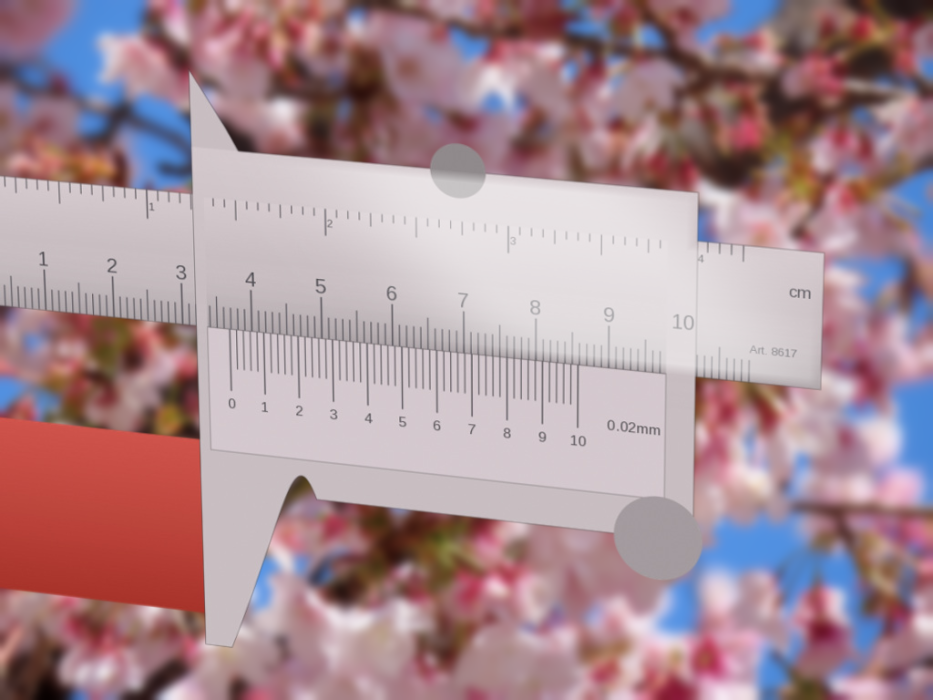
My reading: 36.8 mm
